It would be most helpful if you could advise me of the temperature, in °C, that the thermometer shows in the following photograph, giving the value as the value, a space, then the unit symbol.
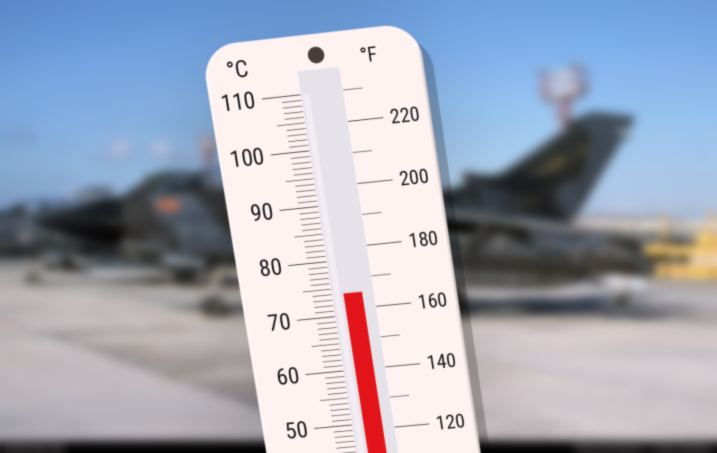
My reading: 74 °C
